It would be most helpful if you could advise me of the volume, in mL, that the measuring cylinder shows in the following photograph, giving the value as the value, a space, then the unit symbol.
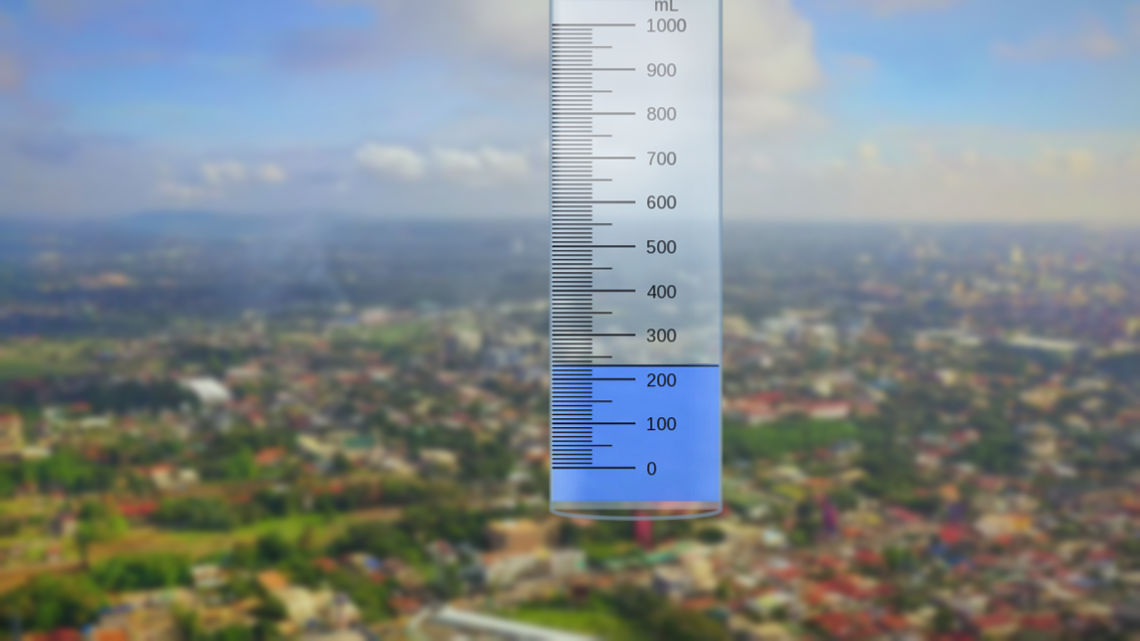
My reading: 230 mL
